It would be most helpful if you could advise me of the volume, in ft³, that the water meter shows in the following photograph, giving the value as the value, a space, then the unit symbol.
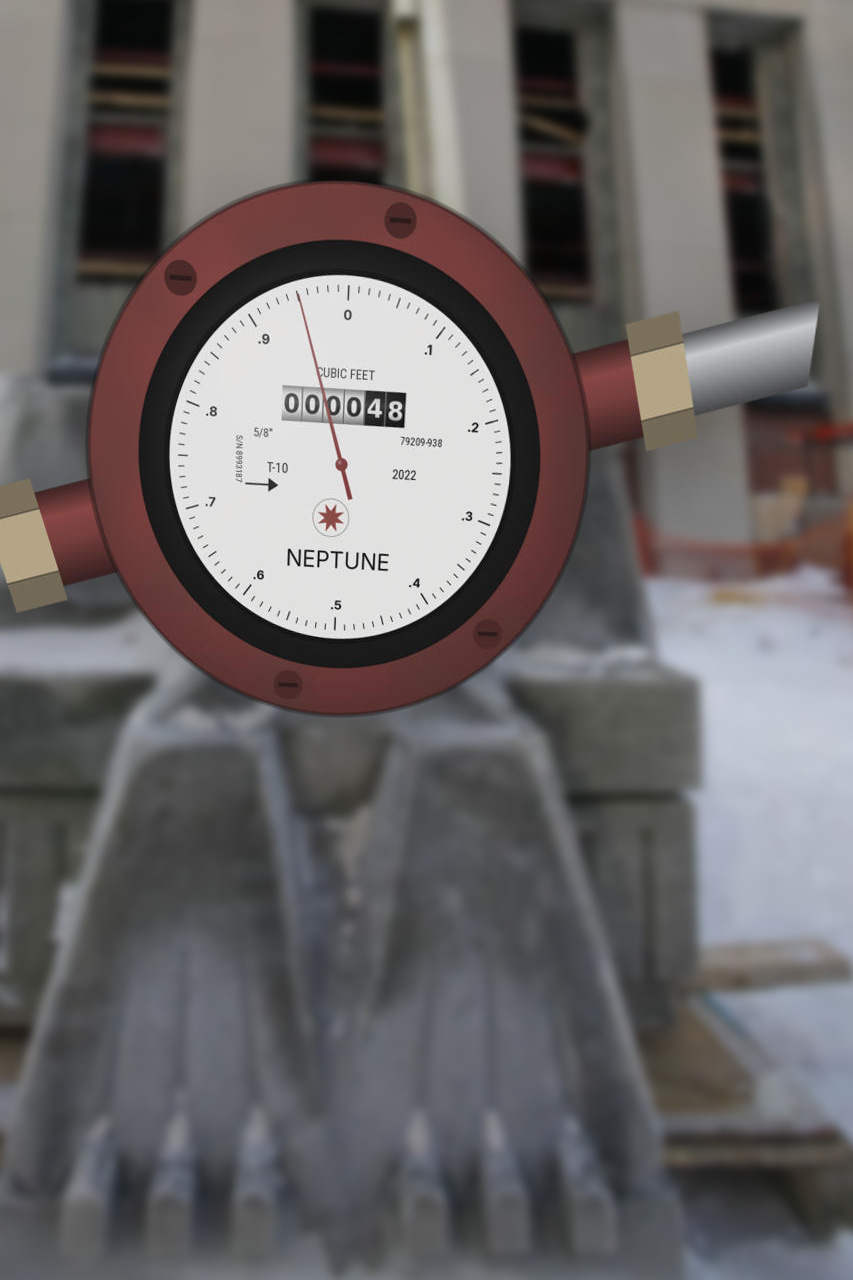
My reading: 47.95 ft³
